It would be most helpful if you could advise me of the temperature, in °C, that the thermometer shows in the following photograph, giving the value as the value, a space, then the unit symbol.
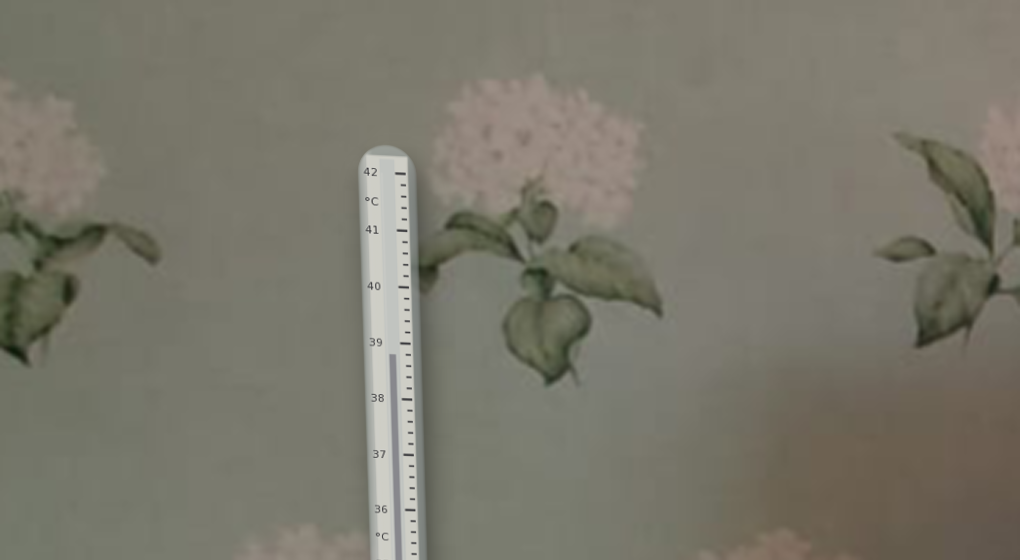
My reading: 38.8 °C
